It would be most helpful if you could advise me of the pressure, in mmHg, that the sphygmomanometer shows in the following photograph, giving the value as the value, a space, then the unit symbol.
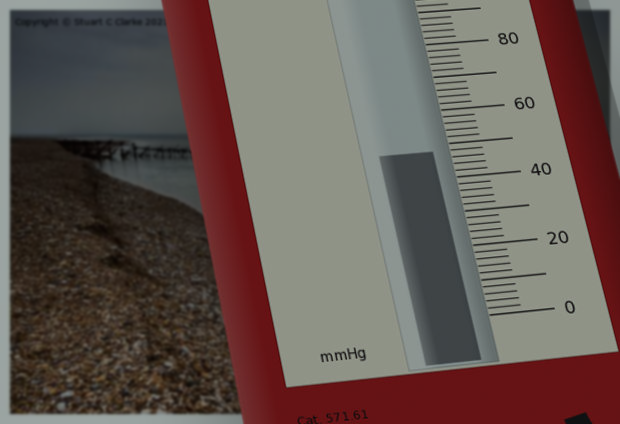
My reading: 48 mmHg
